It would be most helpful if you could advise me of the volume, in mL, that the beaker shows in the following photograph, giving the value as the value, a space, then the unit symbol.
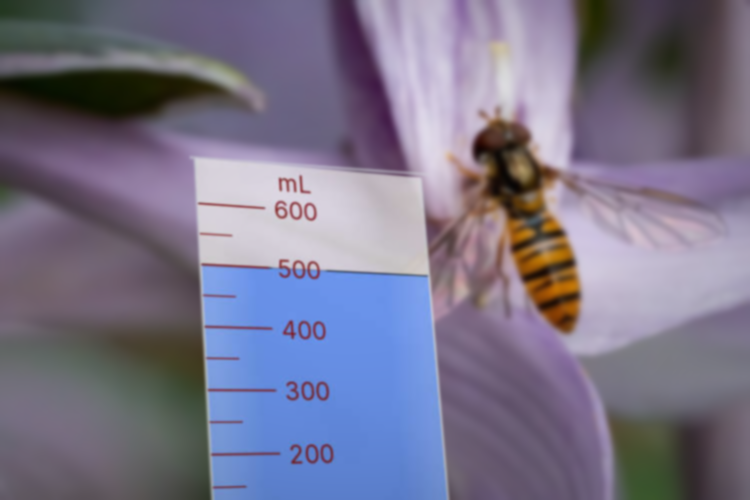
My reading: 500 mL
